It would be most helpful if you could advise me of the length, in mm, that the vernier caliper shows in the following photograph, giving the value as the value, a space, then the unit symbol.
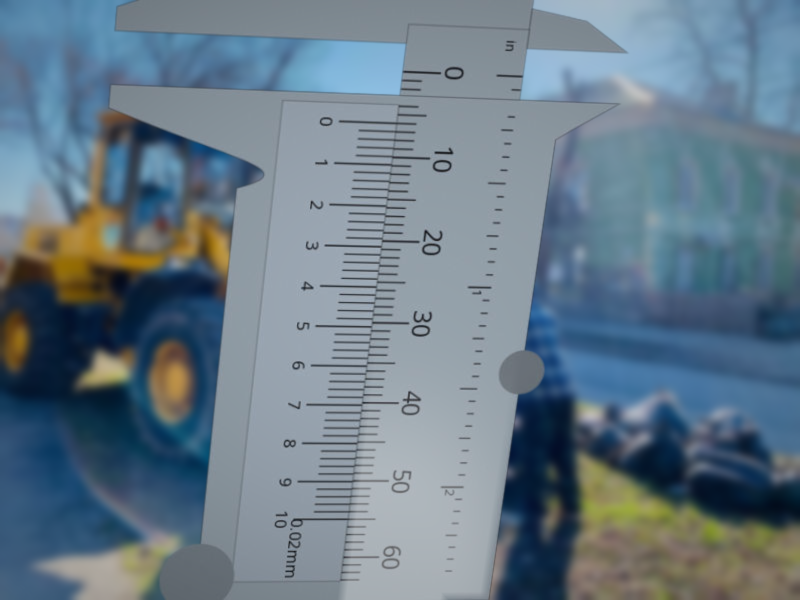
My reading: 6.0 mm
